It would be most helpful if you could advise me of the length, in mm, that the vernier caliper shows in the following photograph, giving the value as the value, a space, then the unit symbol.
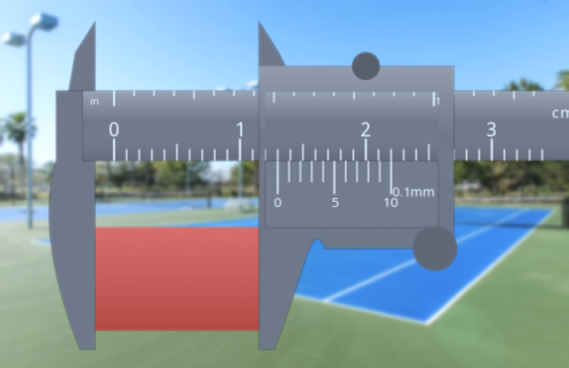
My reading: 13.0 mm
